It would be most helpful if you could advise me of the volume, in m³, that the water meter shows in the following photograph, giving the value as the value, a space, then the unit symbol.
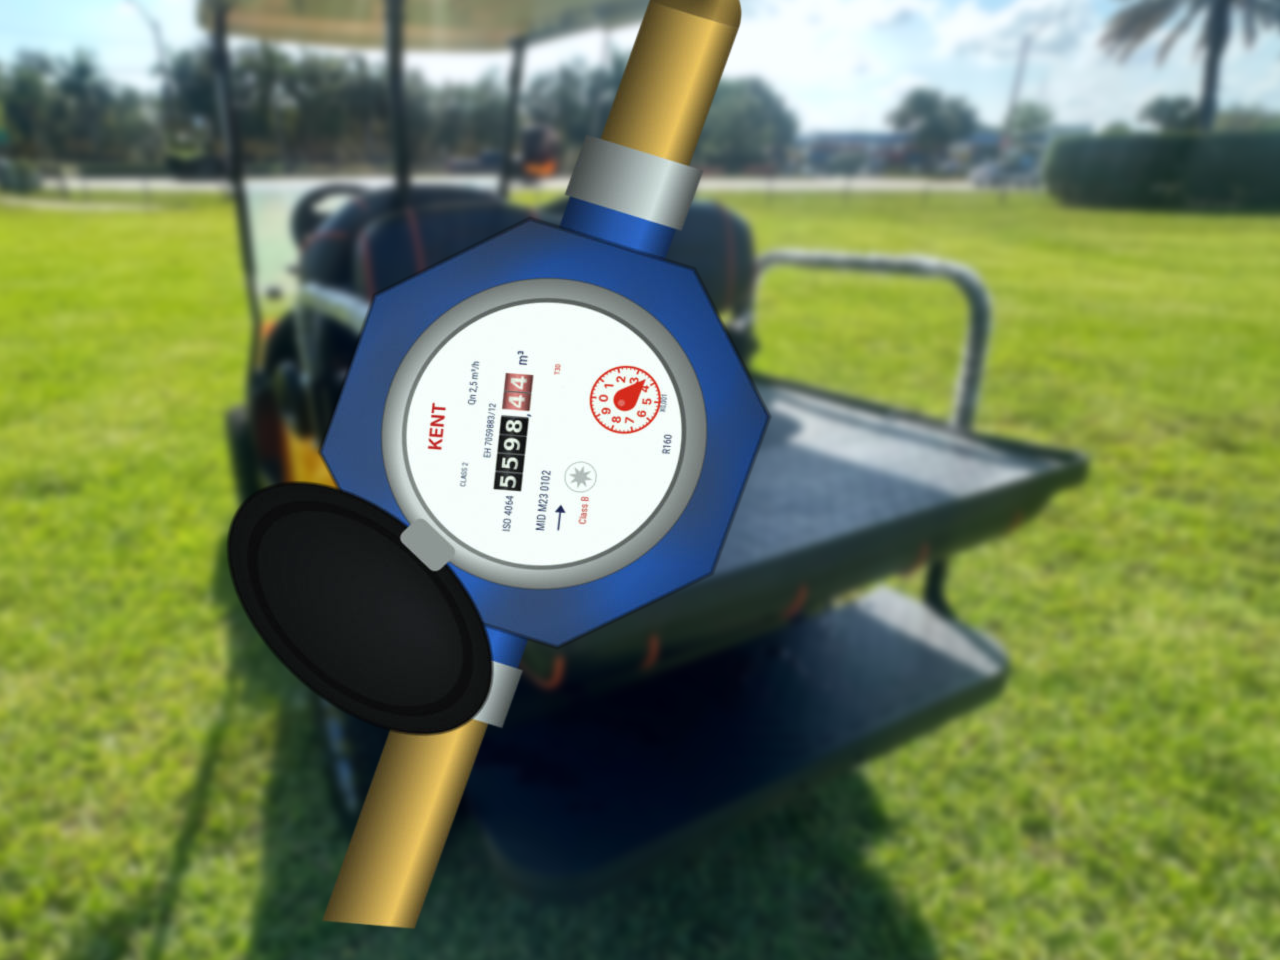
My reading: 5598.443 m³
